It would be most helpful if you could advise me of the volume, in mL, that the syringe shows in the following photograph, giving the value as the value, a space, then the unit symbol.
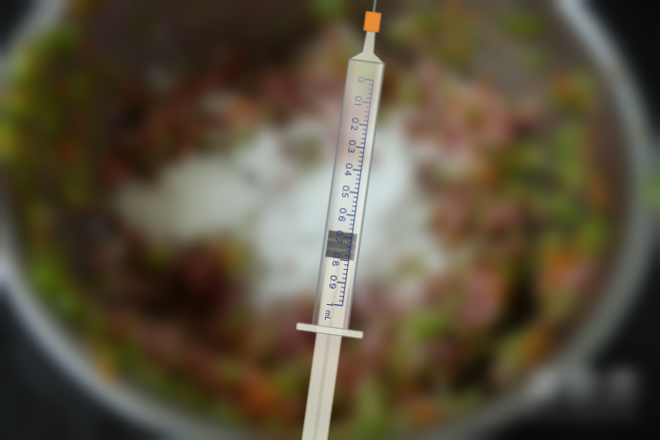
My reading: 0.68 mL
